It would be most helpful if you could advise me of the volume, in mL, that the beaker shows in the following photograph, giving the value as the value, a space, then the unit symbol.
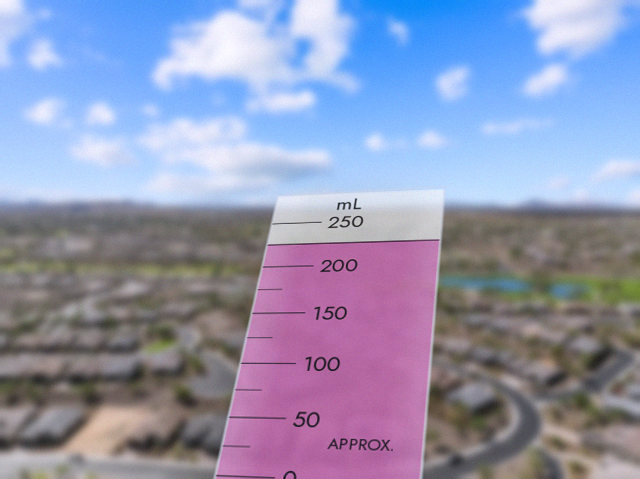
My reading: 225 mL
